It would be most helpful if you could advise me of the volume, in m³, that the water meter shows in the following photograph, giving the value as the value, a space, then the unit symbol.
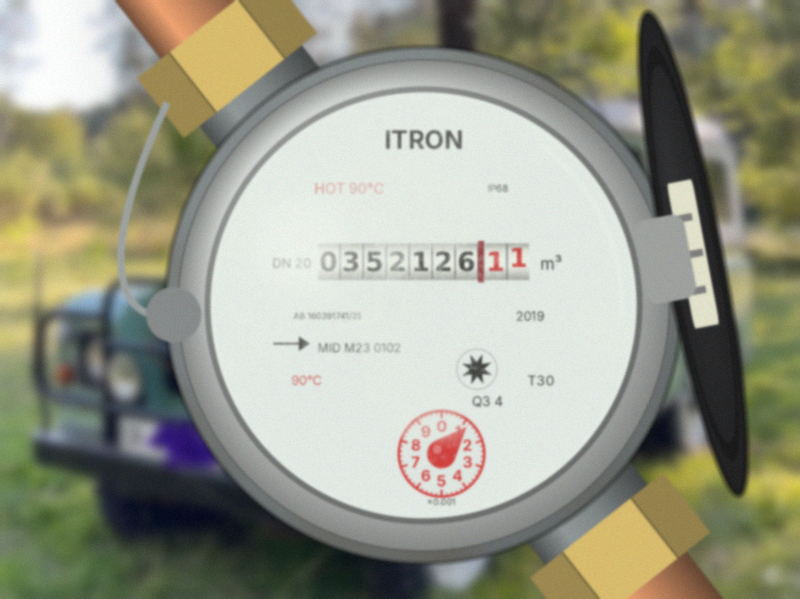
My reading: 352126.111 m³
